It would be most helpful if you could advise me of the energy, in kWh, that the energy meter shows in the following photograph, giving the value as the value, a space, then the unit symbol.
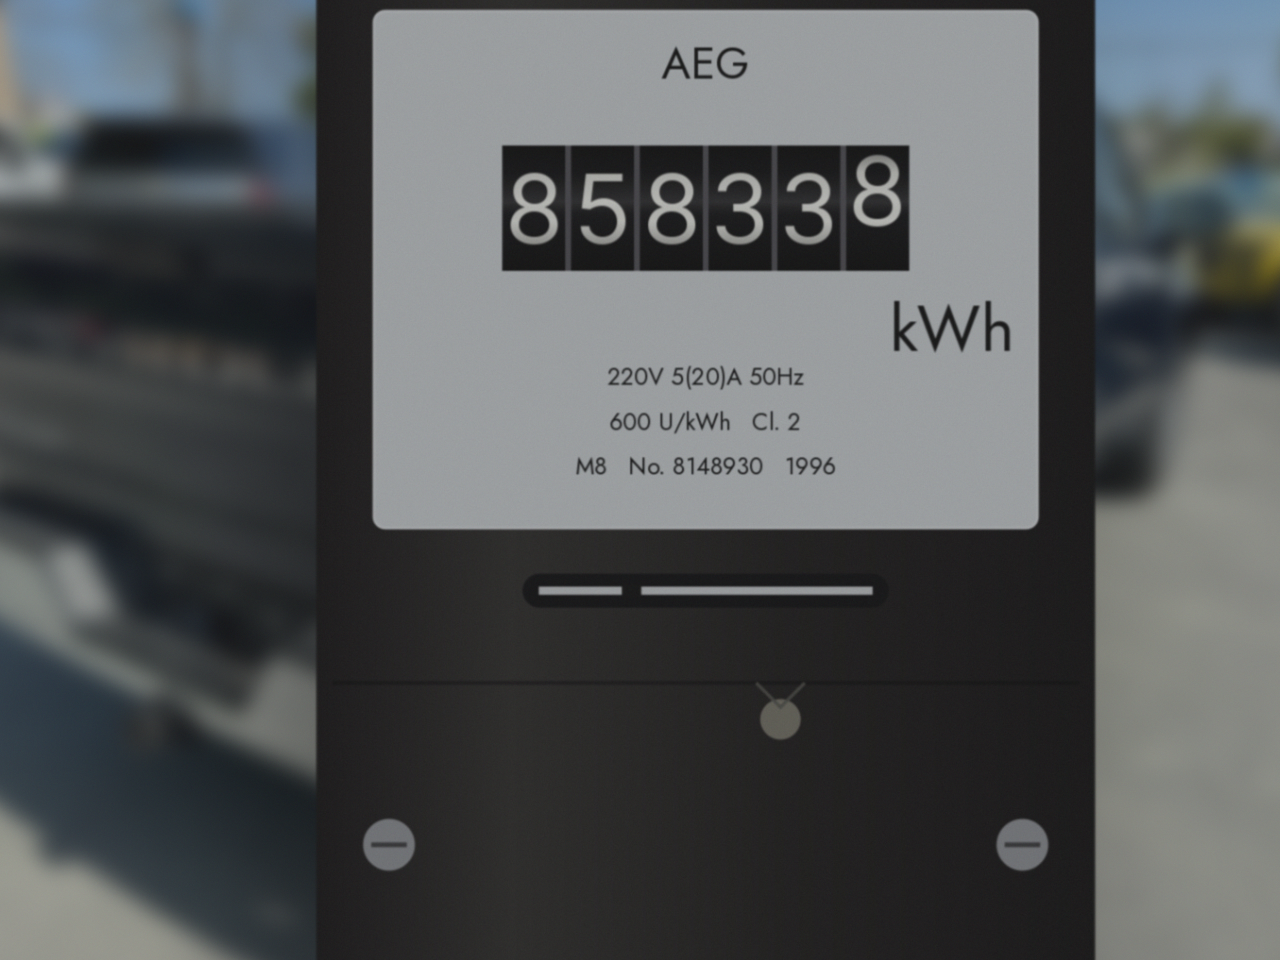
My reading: 858338 kWh
